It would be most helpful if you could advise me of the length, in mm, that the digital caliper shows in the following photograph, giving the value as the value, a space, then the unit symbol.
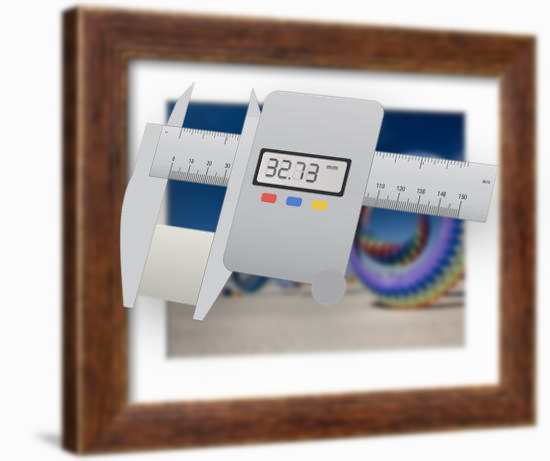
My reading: 32.73 mm
